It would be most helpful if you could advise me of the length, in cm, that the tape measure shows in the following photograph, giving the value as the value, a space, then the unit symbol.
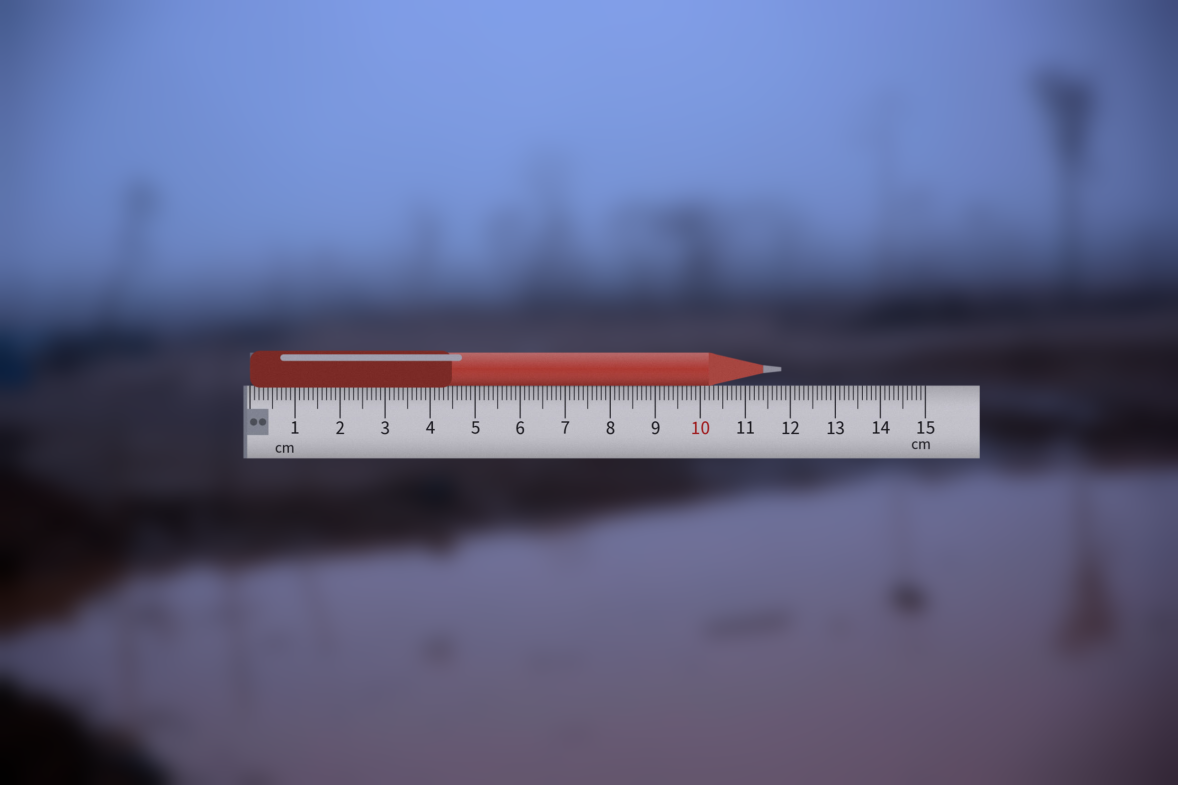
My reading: 11.8 cm
